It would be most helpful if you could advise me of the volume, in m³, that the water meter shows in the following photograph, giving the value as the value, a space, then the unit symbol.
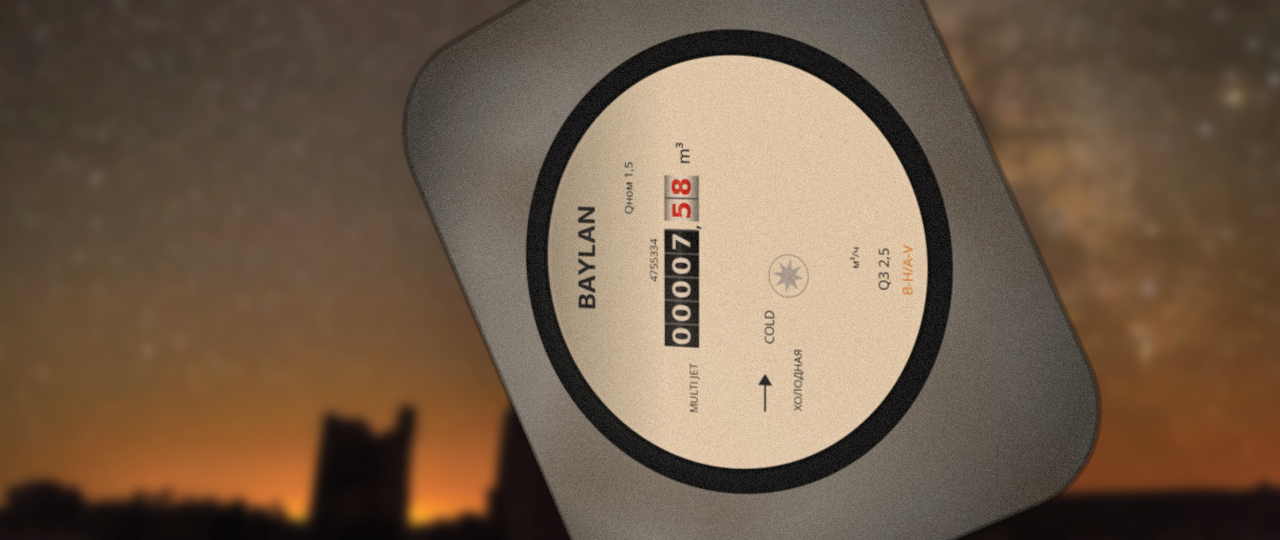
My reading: 7.58 m³
